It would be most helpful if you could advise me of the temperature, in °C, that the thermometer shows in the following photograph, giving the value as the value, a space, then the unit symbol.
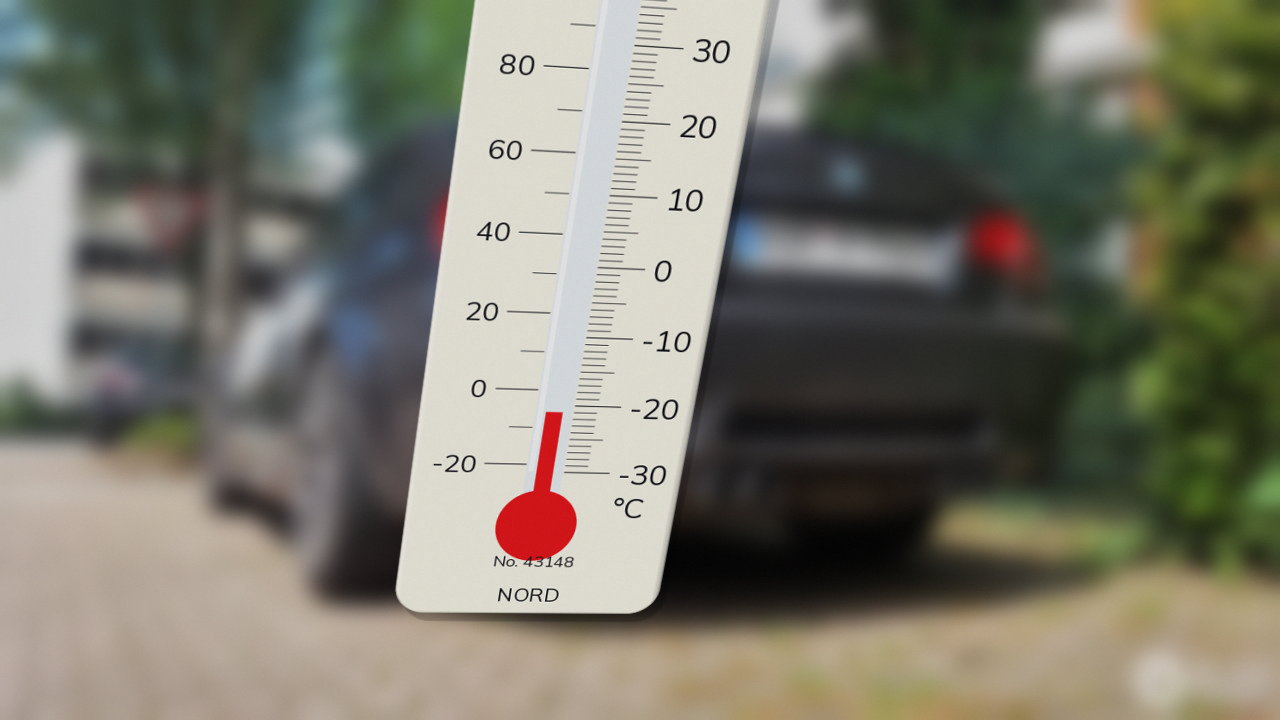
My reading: -21 °C
